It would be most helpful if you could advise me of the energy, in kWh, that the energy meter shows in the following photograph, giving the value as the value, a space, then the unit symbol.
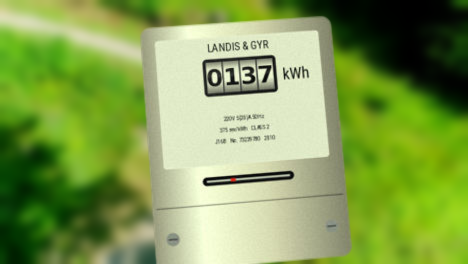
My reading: 137 kWh
